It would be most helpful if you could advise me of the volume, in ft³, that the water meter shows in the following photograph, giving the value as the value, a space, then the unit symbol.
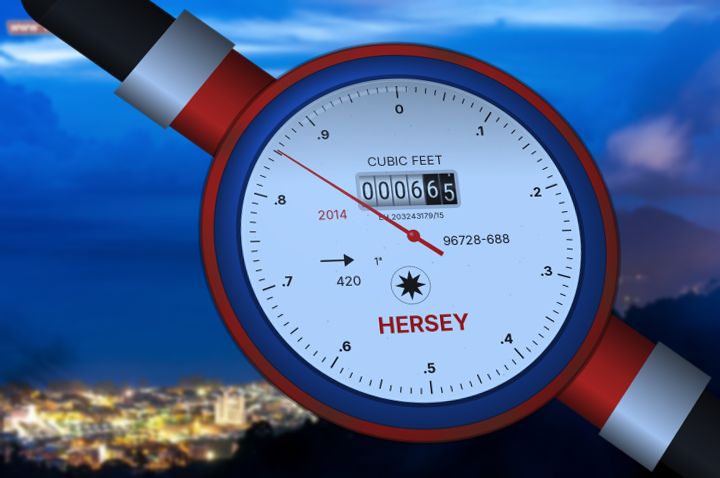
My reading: 664.85 ft³
